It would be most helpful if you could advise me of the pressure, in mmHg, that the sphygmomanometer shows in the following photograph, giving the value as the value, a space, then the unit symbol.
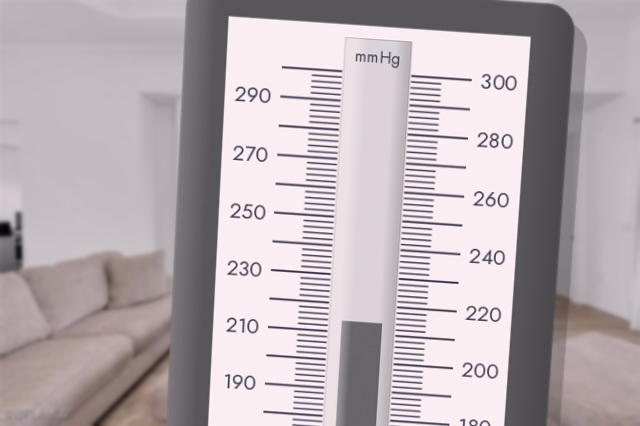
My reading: 214 mmHg
